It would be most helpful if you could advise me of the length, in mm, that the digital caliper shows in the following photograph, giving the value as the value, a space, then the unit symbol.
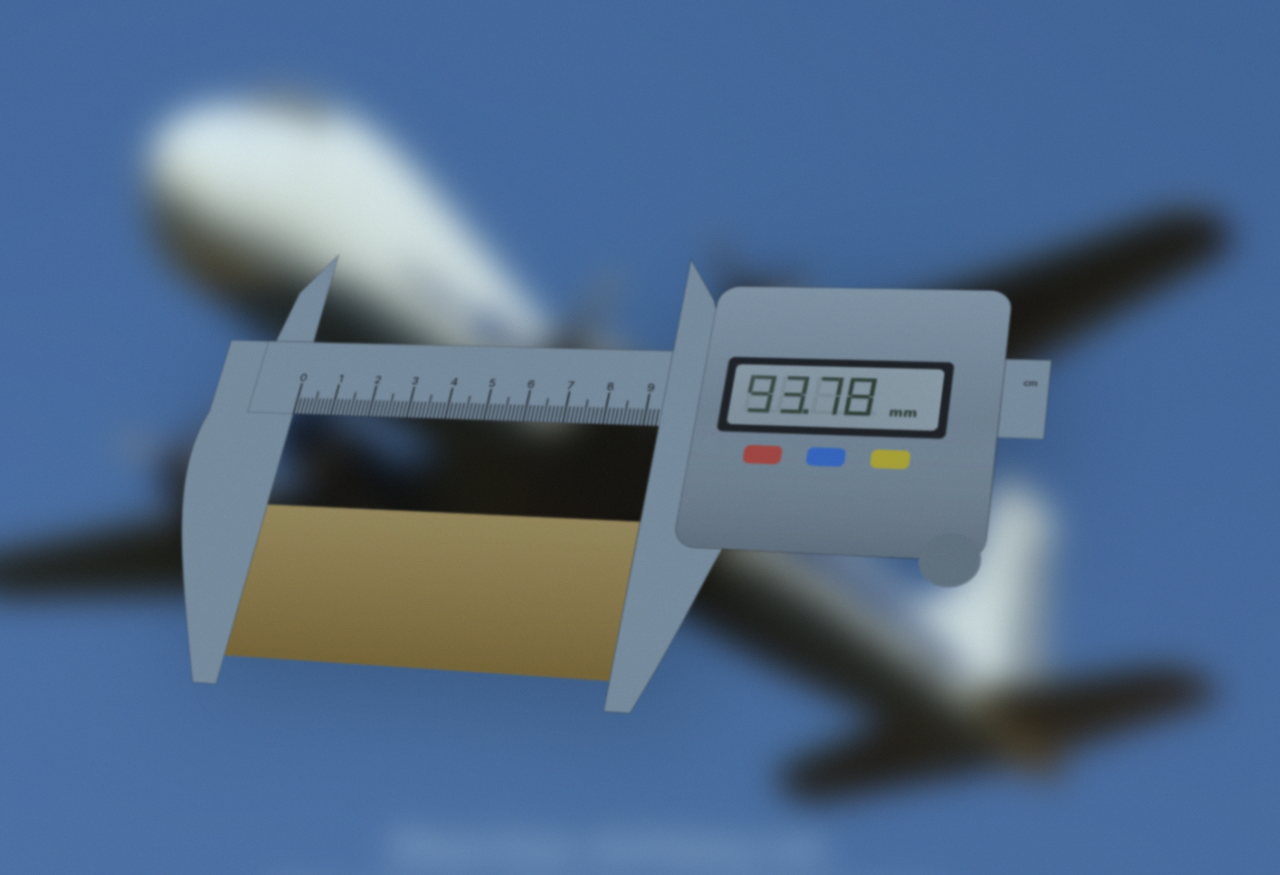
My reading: 93.78 mm
